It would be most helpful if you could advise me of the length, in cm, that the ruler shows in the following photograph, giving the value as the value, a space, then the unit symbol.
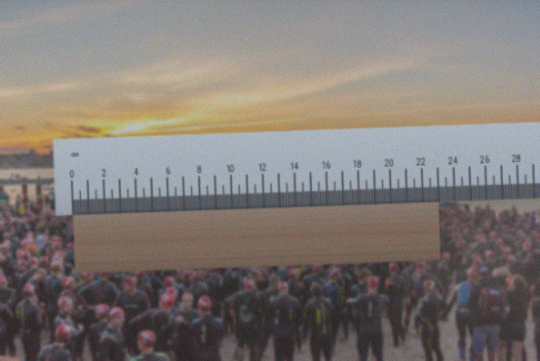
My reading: 23 cm
